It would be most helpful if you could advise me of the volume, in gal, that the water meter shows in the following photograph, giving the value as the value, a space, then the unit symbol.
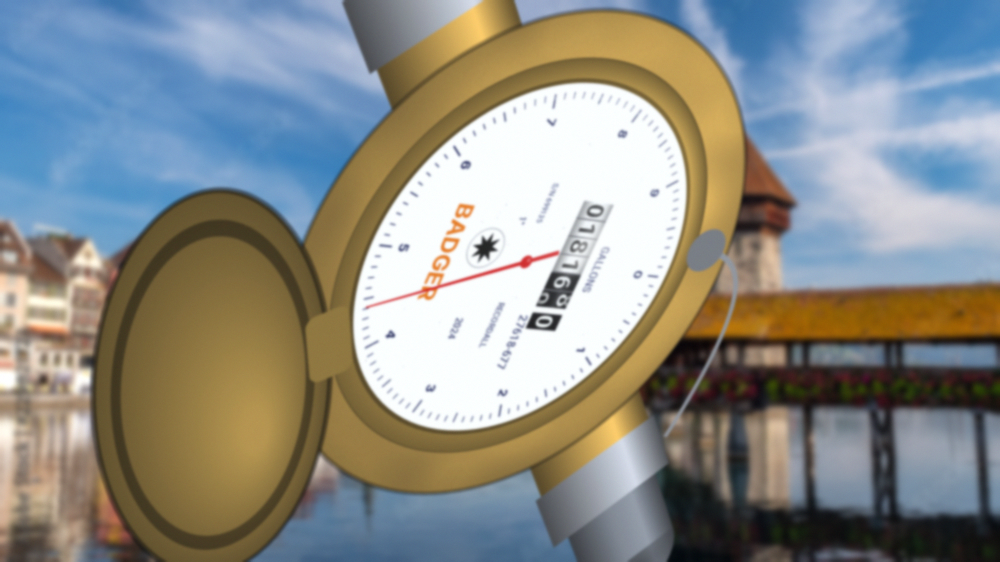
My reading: 181684.4 gal
